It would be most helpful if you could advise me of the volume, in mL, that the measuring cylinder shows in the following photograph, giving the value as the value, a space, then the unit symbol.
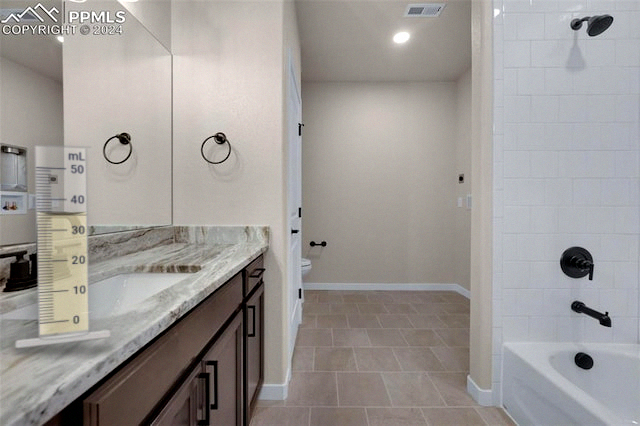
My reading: 35 mL
